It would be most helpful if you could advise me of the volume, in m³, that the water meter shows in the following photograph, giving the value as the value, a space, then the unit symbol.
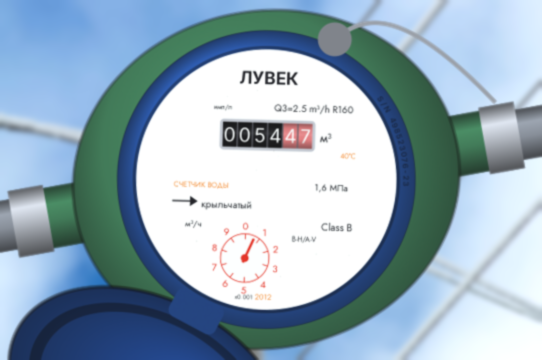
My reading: 54.470 m³
